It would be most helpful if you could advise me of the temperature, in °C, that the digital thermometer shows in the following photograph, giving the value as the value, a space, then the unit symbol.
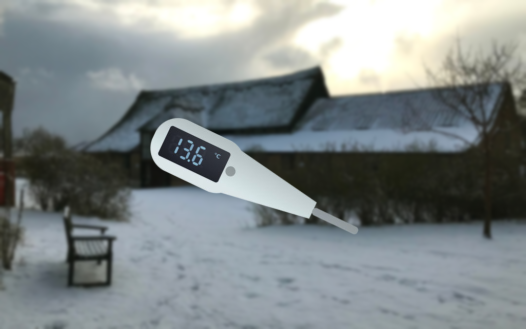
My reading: 13.6 °C
